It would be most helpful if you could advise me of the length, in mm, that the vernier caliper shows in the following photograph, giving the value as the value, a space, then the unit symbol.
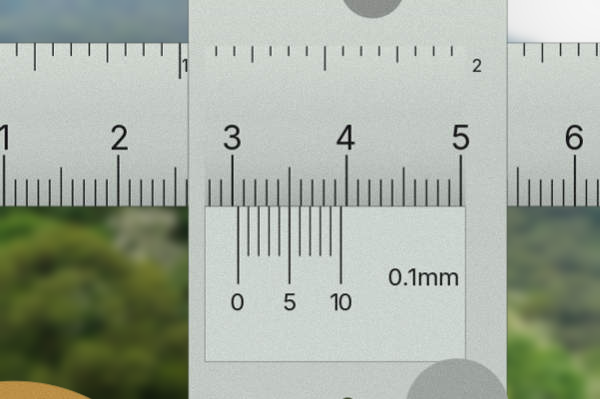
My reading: 30.5 mm
